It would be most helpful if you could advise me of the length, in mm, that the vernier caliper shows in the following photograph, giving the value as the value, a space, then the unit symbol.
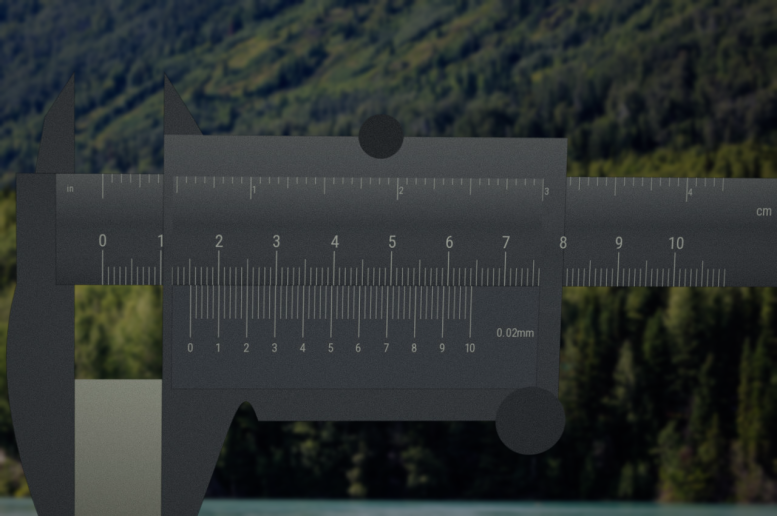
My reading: 15.2 mm
